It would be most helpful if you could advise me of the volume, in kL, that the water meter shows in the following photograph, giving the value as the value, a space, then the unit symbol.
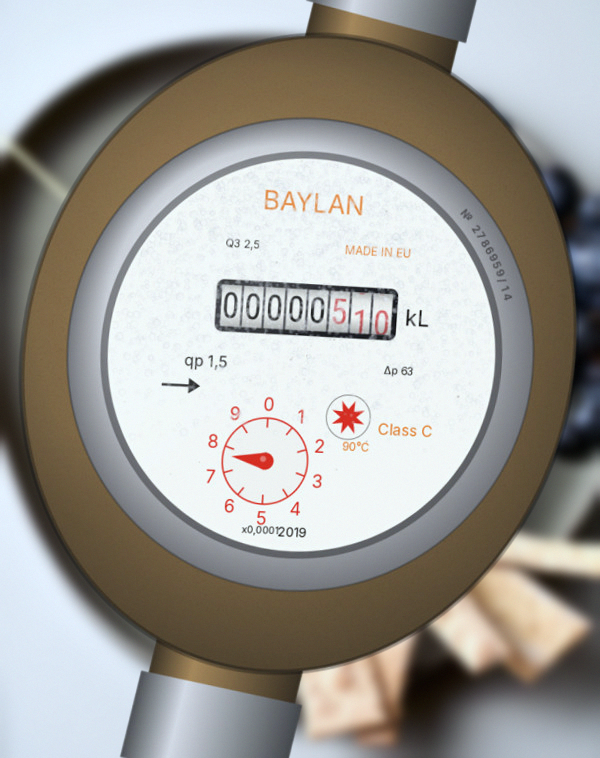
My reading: 0.5097 kL
